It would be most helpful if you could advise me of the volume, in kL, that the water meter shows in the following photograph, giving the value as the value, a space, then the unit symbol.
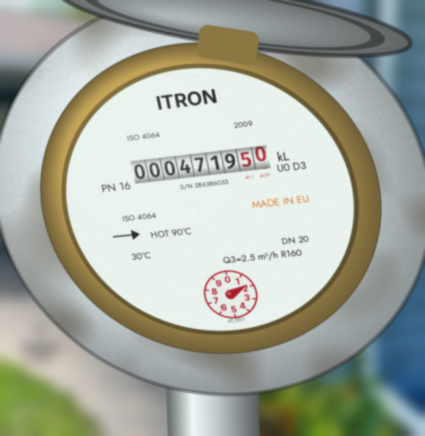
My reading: 4719.501 kL
